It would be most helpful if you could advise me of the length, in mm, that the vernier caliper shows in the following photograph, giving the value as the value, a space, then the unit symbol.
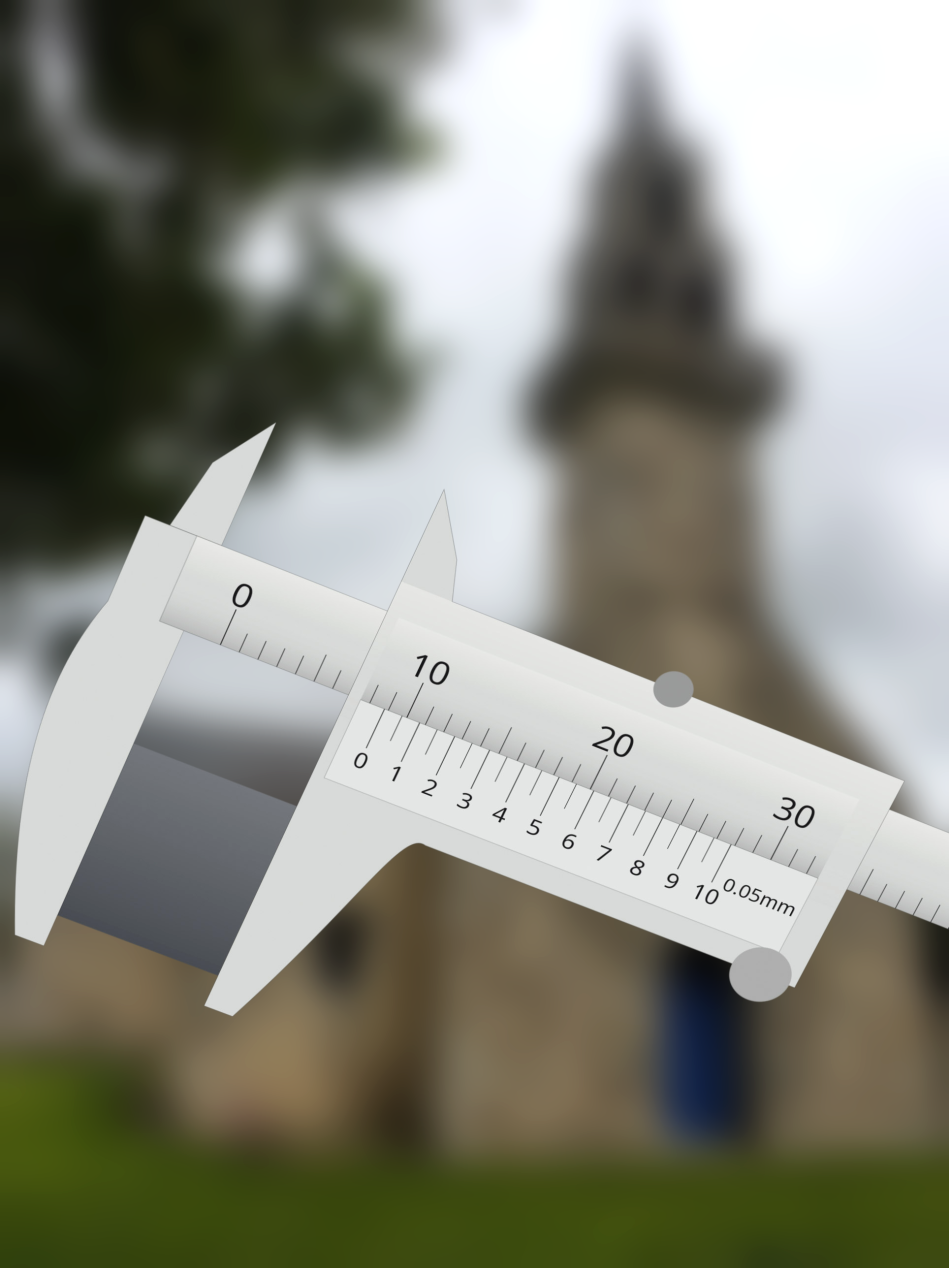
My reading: 8.8 mm
